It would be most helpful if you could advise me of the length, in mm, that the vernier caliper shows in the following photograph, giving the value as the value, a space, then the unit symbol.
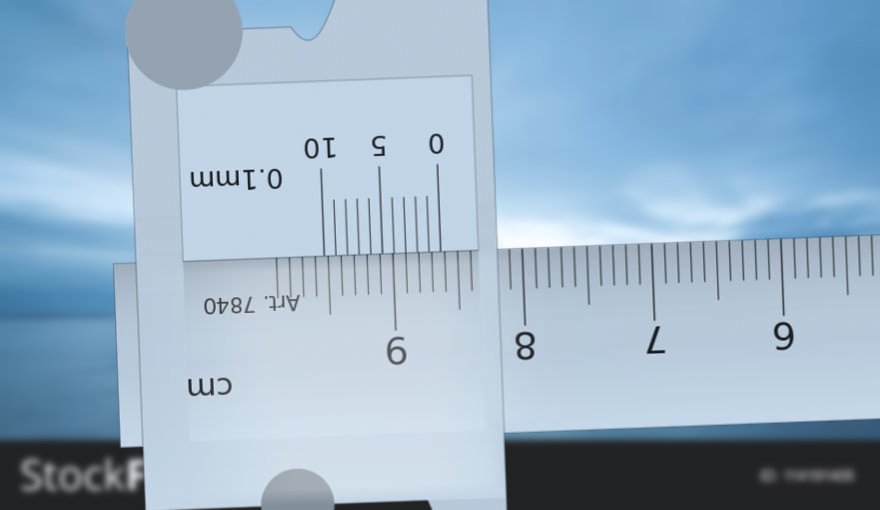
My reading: 86.3 mm
